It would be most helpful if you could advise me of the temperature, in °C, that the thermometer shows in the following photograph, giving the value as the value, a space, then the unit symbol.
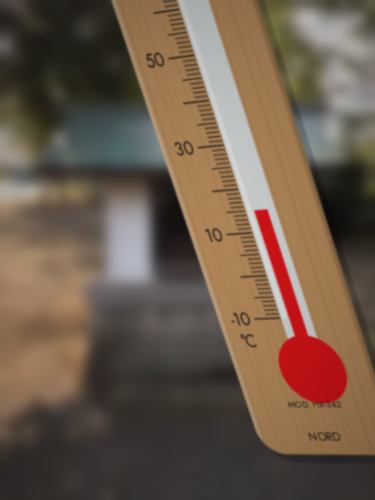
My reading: 15 °C
